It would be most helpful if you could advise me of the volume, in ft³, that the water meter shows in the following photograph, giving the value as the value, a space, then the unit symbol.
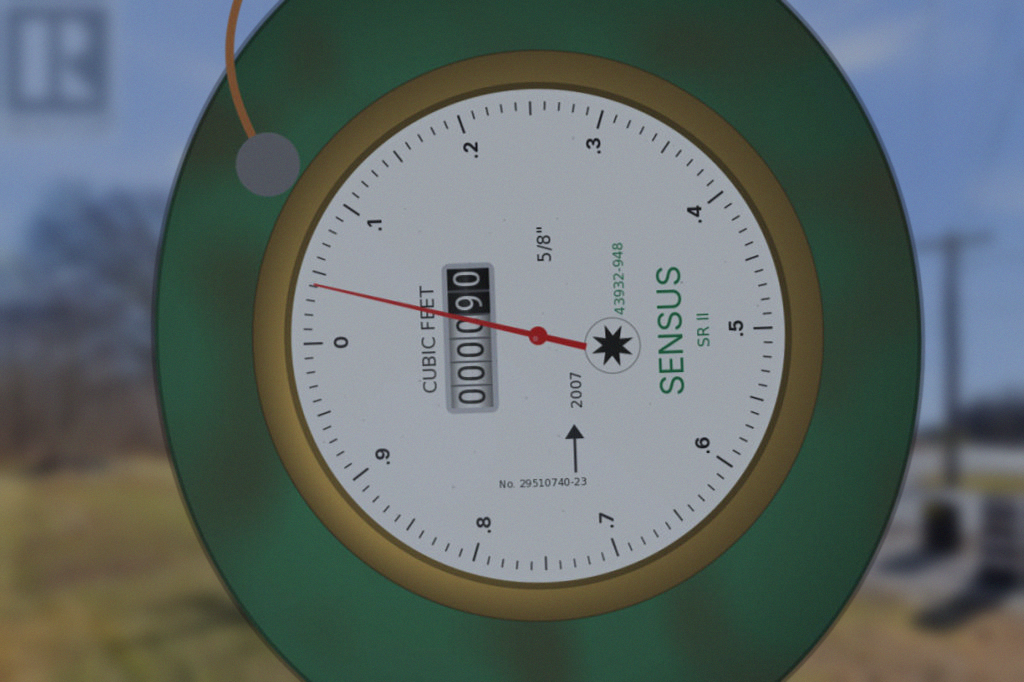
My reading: 90.04 ft³
